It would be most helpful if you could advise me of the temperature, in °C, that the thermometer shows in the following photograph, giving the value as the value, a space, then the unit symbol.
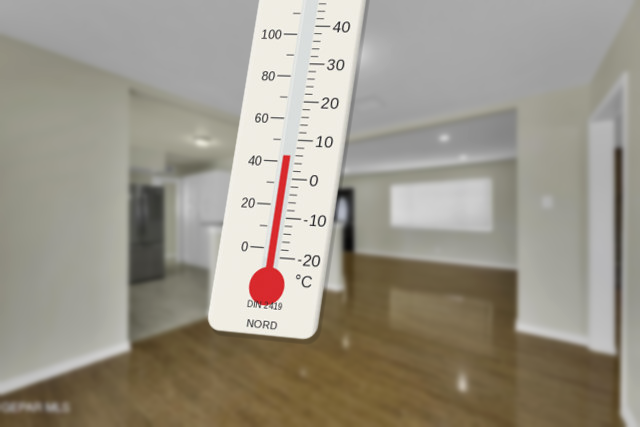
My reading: 6 °C
